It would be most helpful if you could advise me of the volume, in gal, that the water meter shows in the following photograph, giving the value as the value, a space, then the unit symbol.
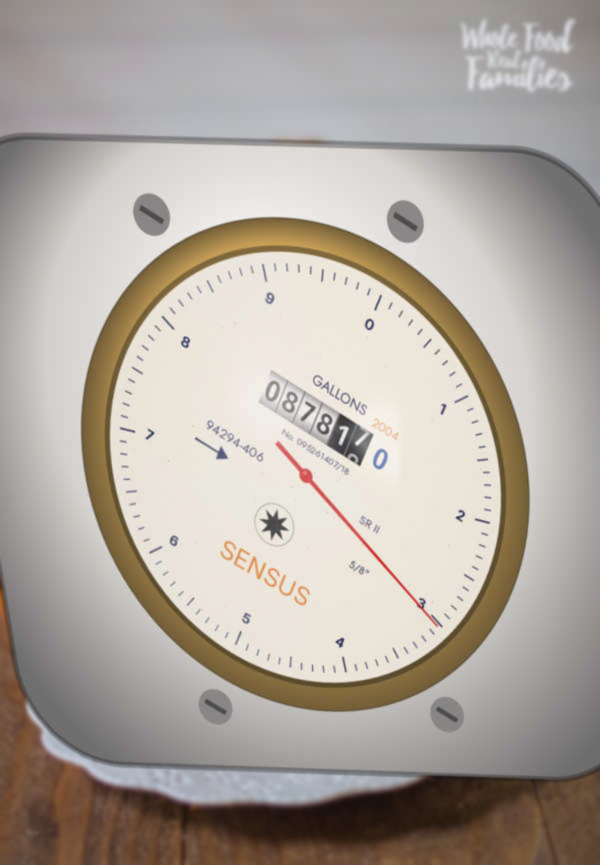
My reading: 878173.0 gal
